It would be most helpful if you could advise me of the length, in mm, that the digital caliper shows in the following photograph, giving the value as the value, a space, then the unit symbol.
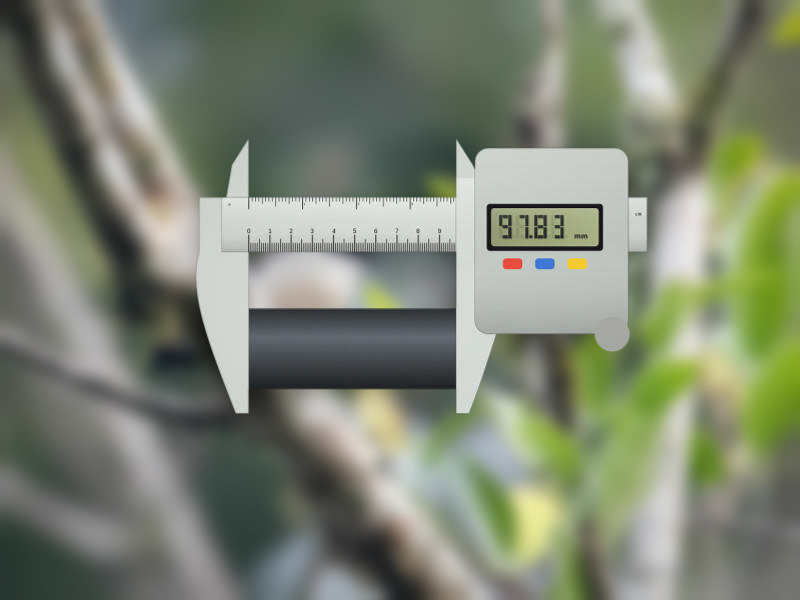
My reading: 97.83 mm
